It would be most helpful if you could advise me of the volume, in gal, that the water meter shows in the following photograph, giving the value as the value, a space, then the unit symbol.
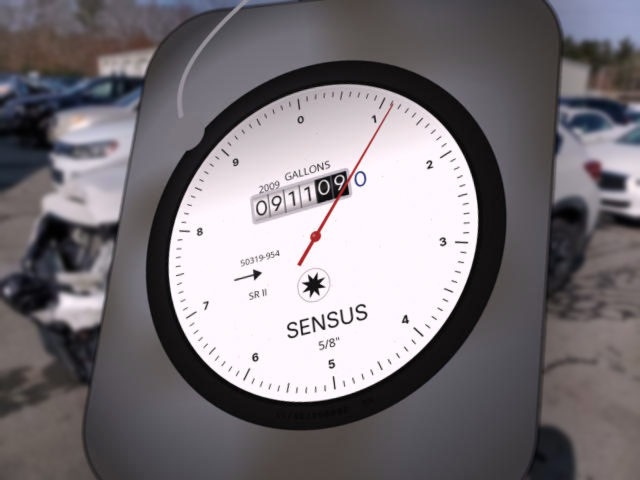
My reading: 911091.1 gal
